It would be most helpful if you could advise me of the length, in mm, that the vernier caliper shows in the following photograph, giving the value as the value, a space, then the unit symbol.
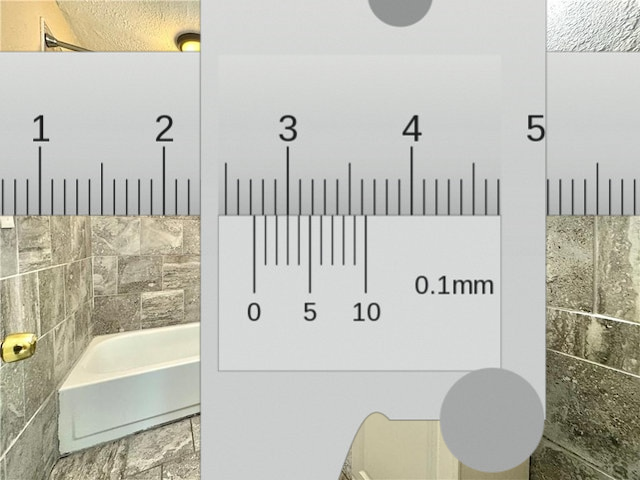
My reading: 27.3 mm
